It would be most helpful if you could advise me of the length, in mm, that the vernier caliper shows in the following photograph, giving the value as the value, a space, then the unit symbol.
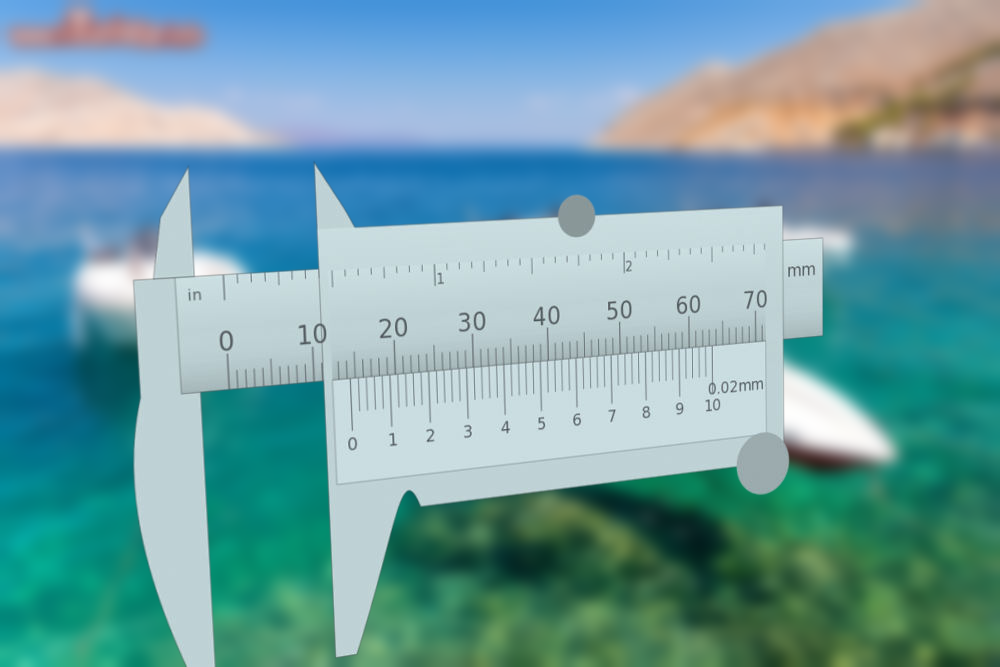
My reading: 14.4 mm
